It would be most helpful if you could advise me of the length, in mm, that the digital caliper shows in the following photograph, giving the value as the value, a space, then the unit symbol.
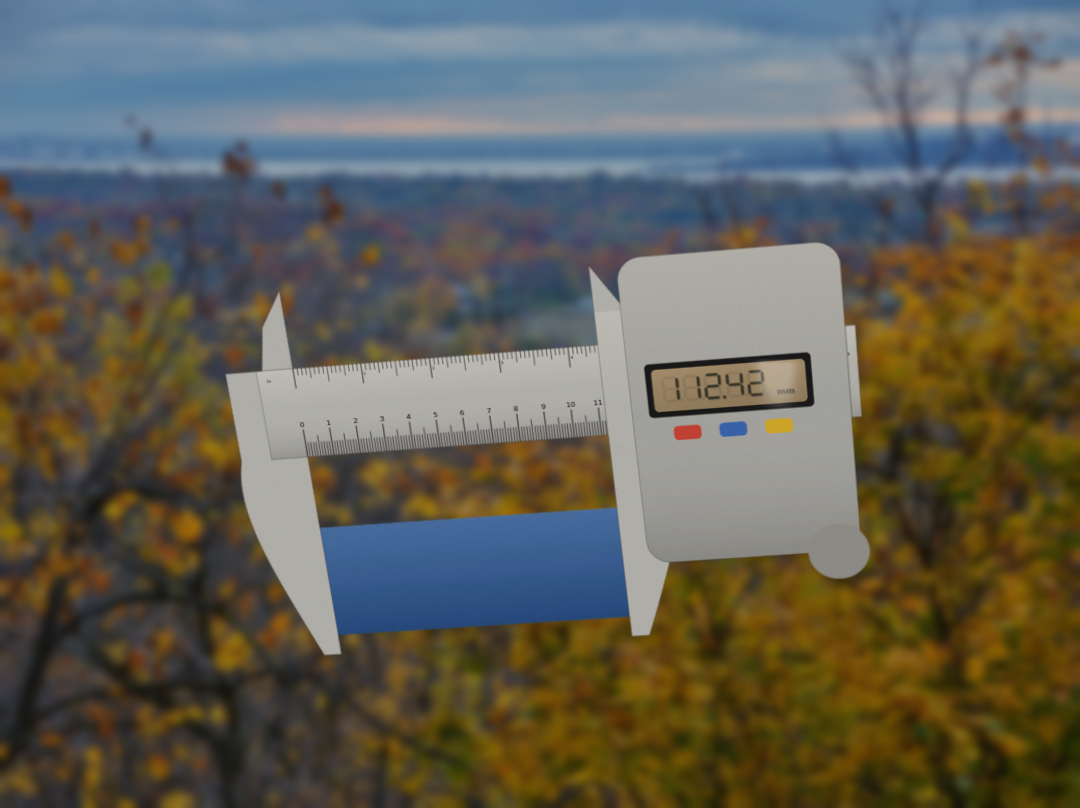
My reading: 112.42 mm
